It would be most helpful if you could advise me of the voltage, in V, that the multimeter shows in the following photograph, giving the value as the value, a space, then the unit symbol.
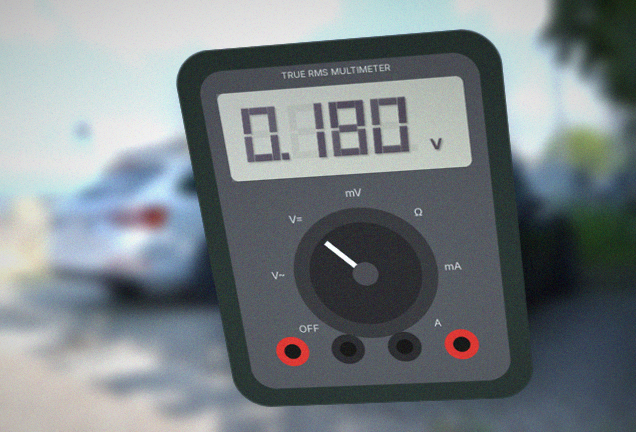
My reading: 0.180 V
